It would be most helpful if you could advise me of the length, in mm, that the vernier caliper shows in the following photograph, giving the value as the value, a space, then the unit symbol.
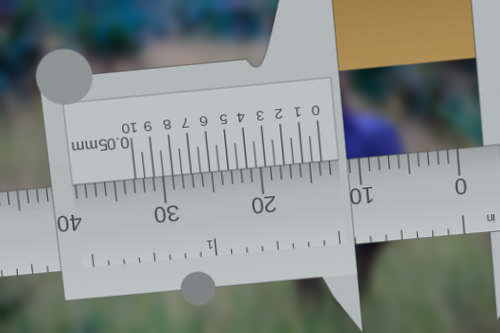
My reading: 13.8 mm
